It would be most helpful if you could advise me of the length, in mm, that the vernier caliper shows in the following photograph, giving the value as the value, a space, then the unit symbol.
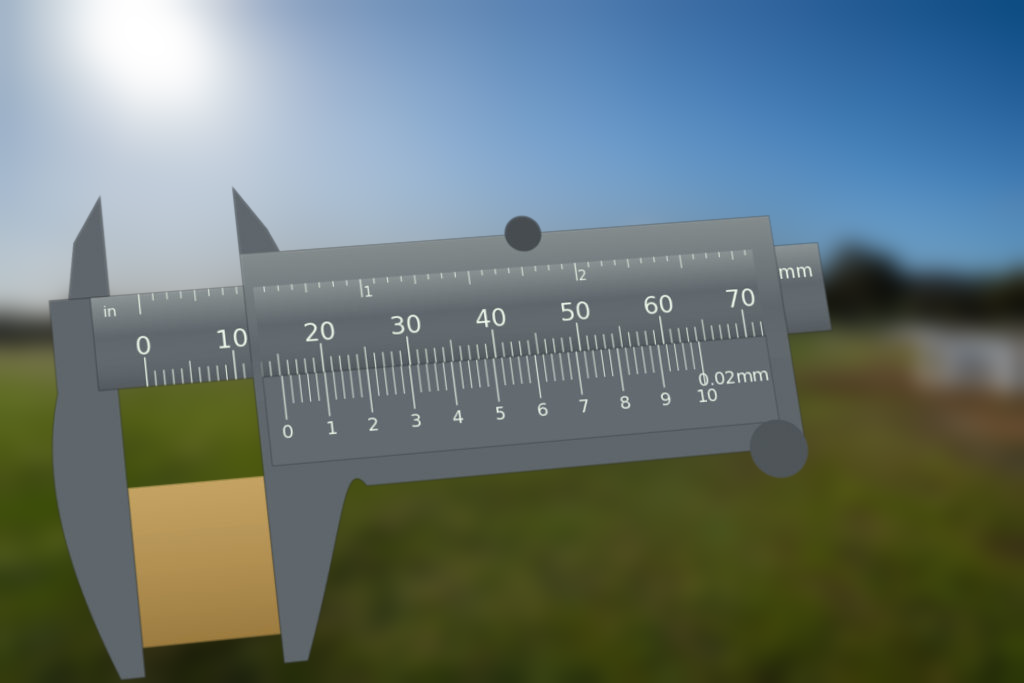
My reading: 15.2 mm
